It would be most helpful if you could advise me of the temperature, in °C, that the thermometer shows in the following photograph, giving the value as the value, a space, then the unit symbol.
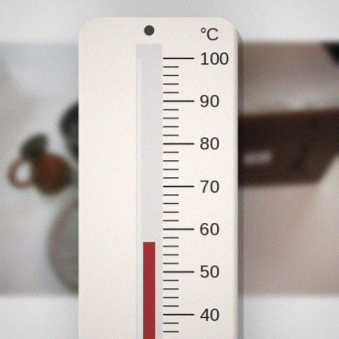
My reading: 57 °C
